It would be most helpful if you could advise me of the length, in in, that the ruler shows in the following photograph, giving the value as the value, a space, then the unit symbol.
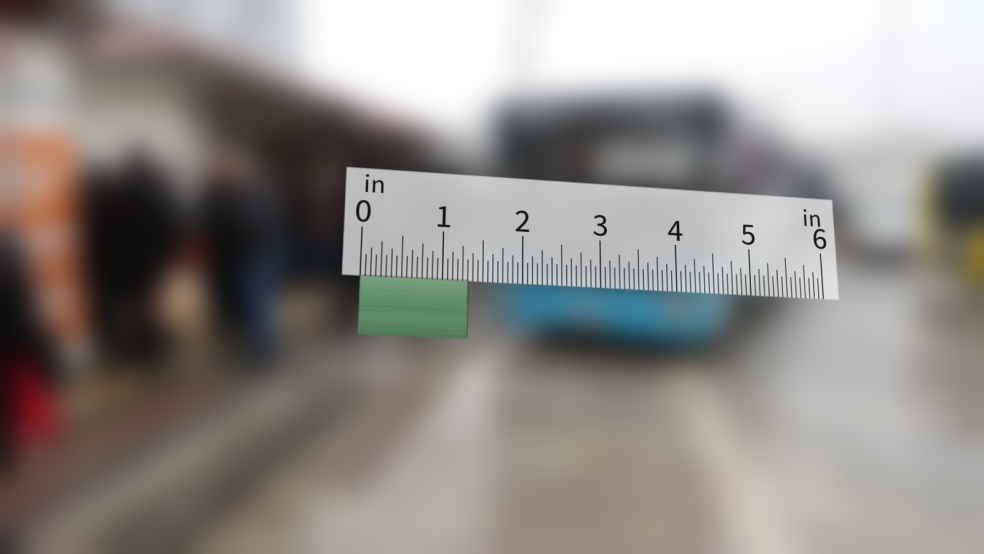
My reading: 1.3125 in
